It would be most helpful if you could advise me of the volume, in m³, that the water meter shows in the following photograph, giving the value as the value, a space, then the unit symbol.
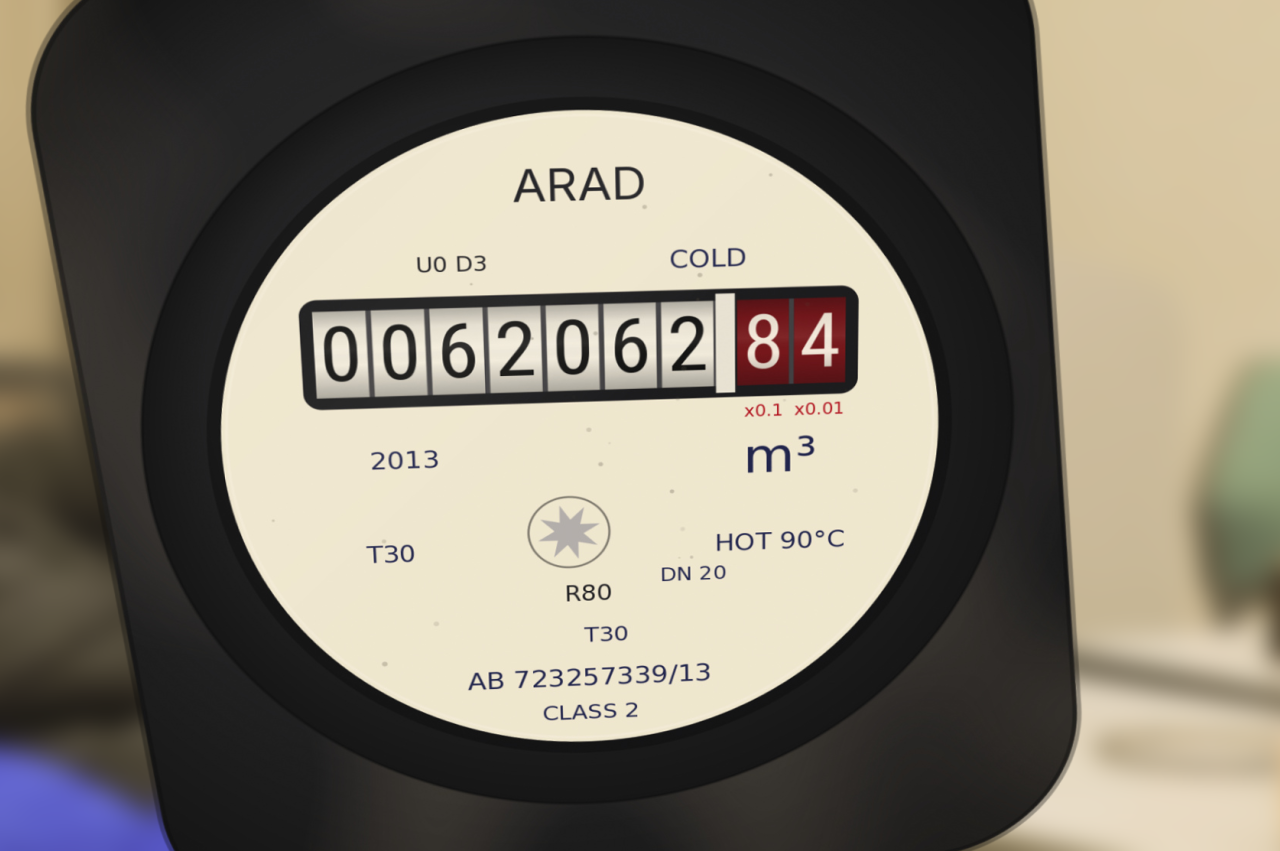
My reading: 62062.84 m³
